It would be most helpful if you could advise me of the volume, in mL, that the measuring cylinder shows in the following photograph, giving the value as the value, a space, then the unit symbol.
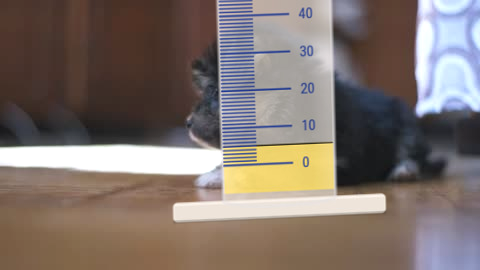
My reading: 5 mL
